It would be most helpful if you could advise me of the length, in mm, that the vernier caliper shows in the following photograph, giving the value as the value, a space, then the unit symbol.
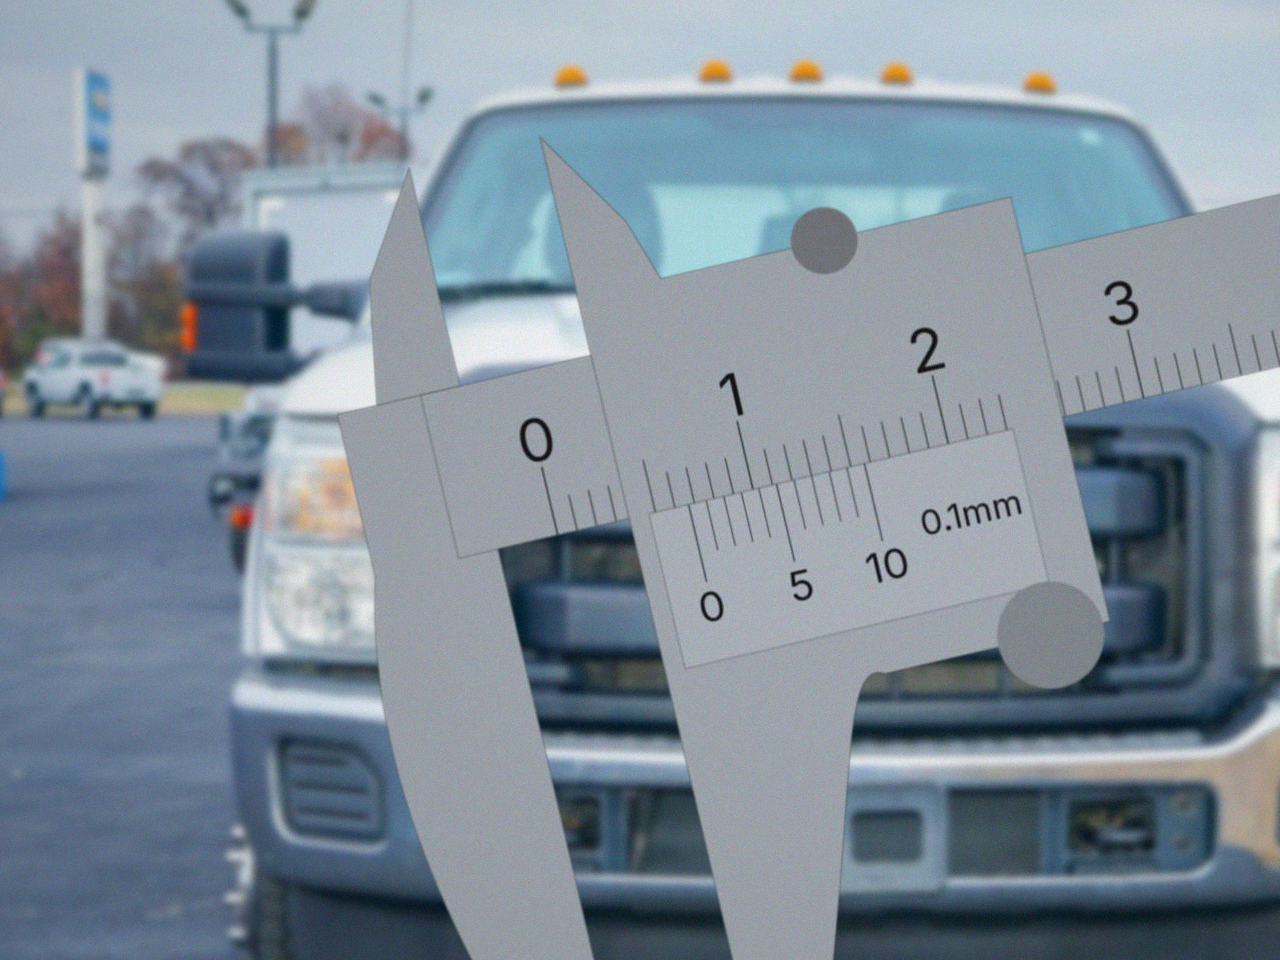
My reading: 6.7 mm
